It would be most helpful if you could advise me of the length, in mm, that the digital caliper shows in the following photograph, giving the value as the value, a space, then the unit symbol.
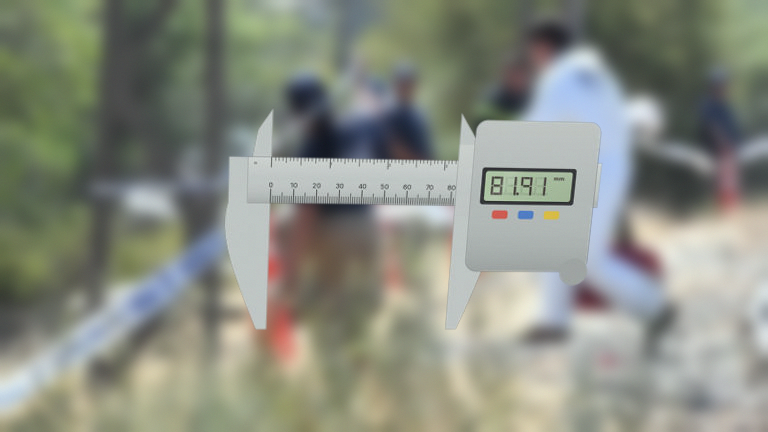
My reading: 81.91 mm
